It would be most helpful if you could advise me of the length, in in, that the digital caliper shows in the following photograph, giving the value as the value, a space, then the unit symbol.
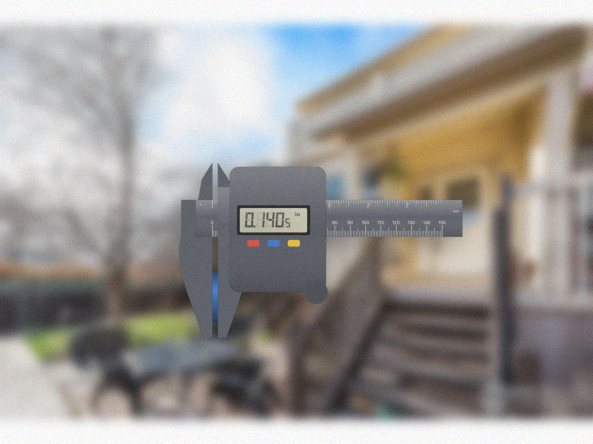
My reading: 0.1405 in
